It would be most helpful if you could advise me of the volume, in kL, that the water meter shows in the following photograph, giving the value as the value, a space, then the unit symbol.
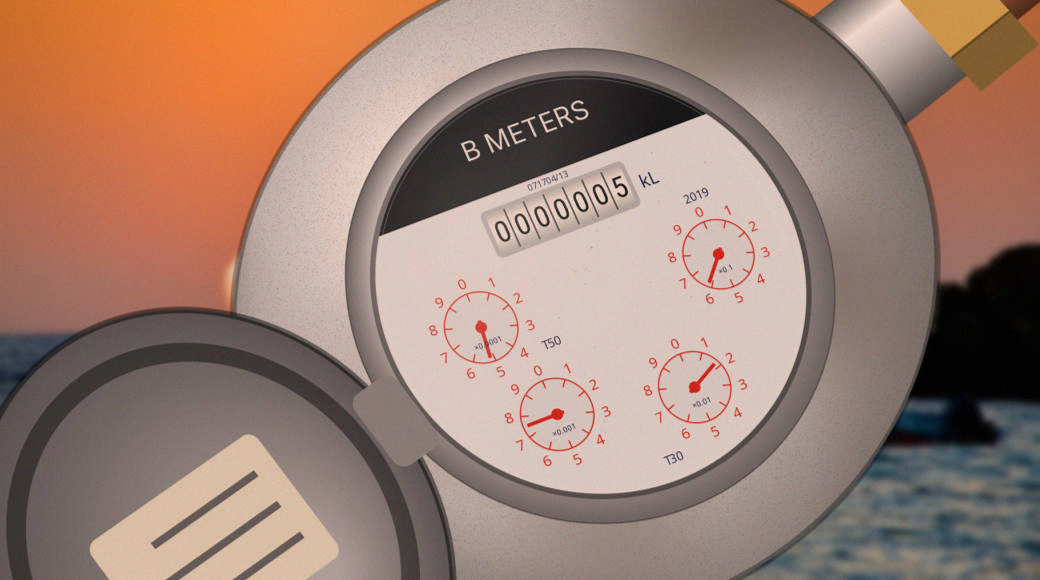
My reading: 5.6175 kL
